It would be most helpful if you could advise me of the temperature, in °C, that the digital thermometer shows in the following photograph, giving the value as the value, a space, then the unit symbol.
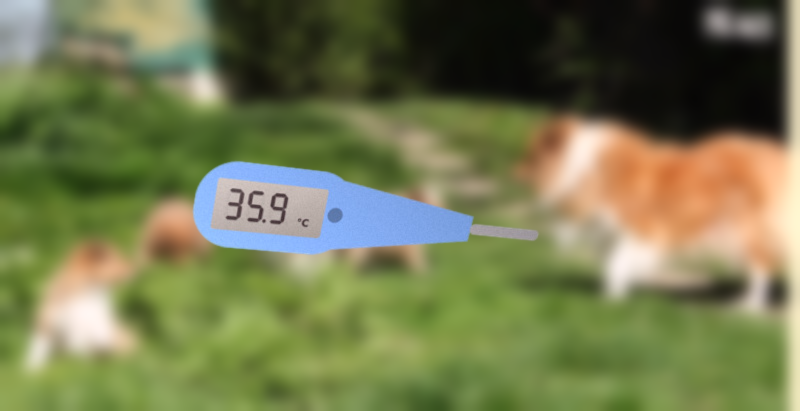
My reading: 35.9 °C
